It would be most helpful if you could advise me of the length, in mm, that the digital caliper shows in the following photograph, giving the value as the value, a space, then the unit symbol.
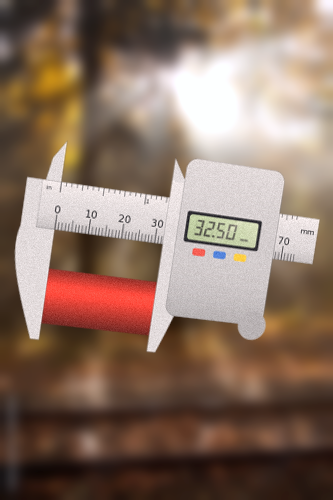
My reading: 32.50 mm
